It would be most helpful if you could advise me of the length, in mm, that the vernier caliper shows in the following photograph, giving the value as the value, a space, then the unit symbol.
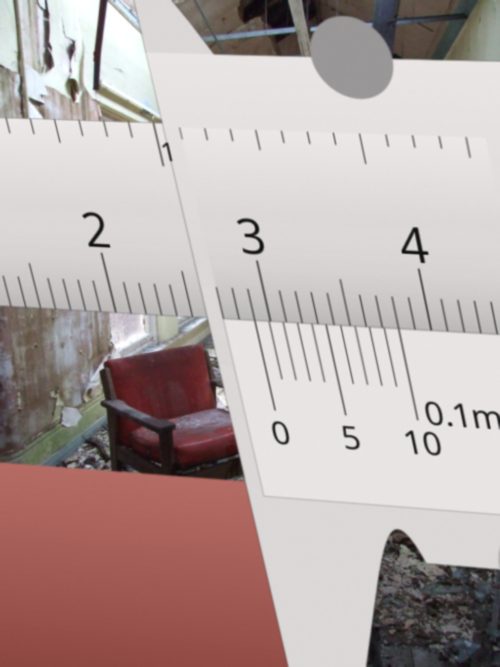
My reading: 29.0 mm
